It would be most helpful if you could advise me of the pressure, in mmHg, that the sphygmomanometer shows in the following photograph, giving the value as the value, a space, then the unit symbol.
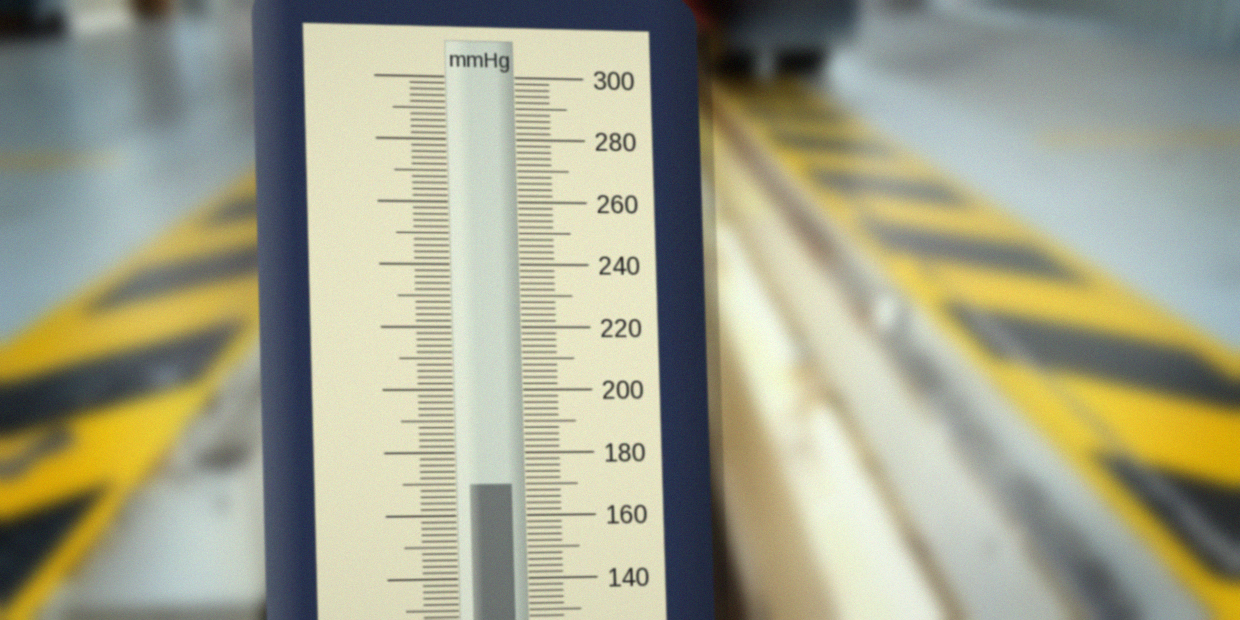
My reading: 170 mmHg
